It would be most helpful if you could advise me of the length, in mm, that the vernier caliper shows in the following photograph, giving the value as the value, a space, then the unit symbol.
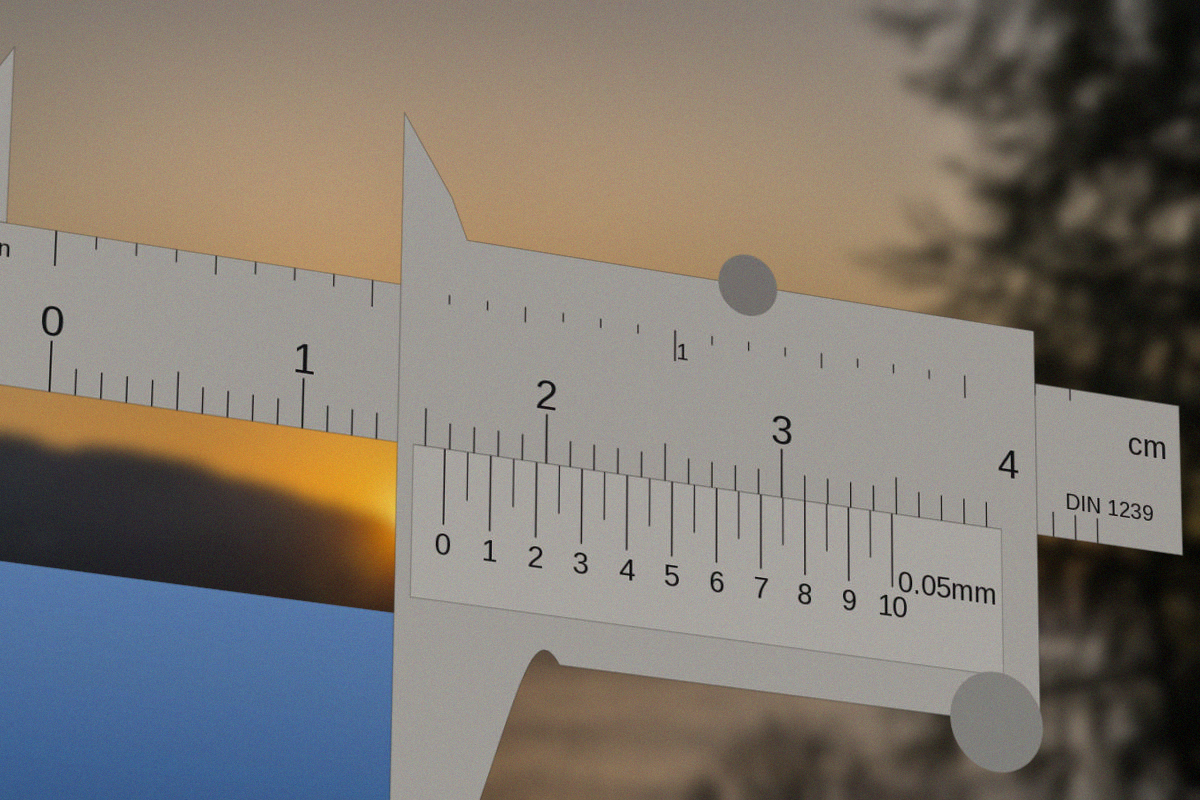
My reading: 15.80 mm
